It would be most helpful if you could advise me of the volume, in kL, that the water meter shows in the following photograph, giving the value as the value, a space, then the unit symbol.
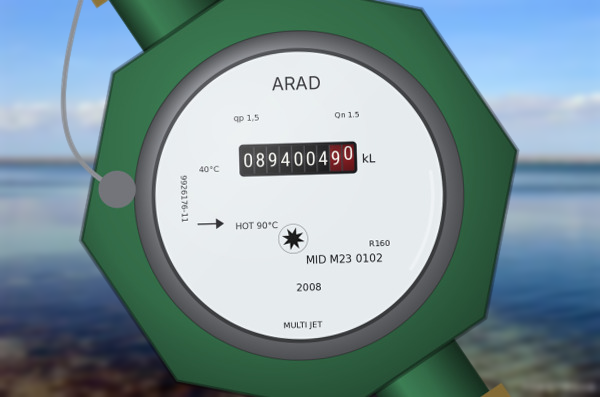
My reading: 894004.90 kL
